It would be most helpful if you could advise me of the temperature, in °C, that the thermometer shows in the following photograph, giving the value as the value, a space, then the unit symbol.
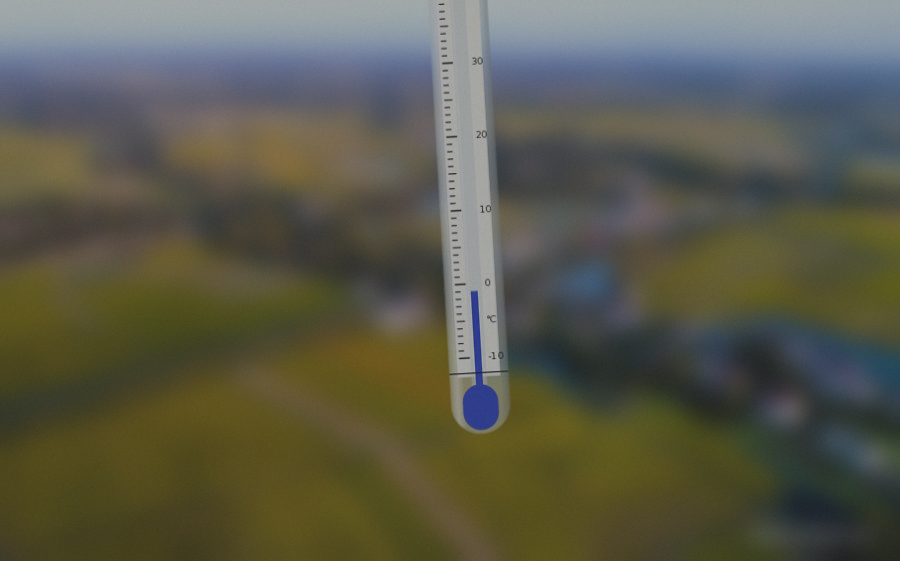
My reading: -1 °C
